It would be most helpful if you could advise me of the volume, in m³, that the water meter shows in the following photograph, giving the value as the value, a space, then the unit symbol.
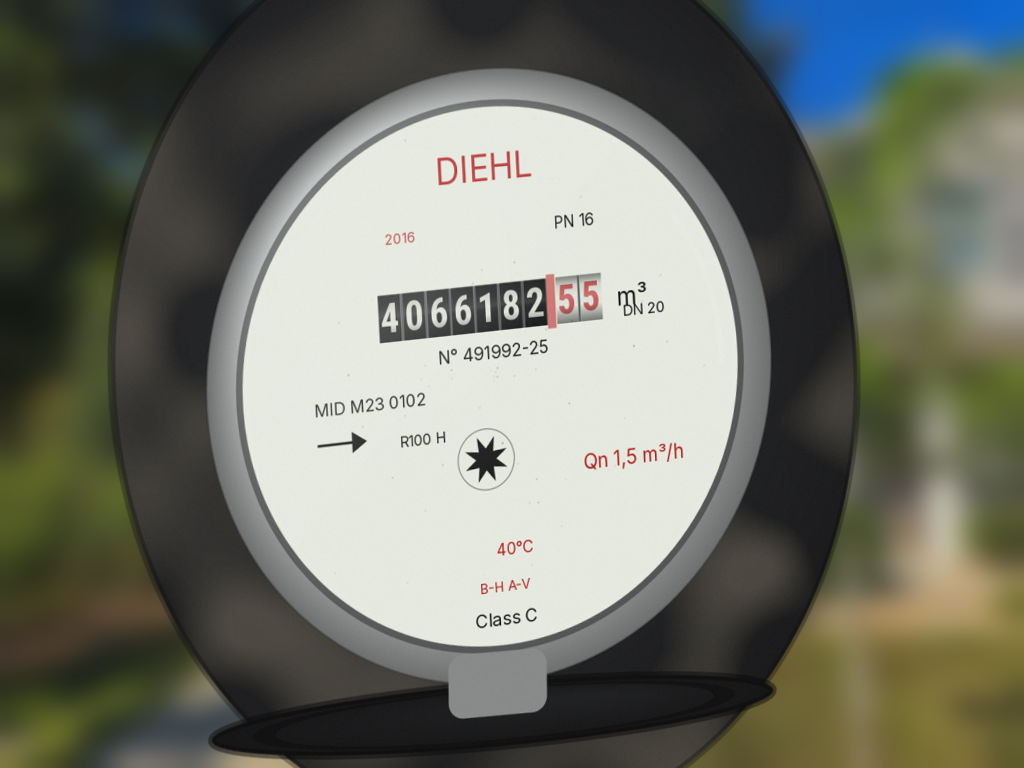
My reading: 4066182.55 m³
